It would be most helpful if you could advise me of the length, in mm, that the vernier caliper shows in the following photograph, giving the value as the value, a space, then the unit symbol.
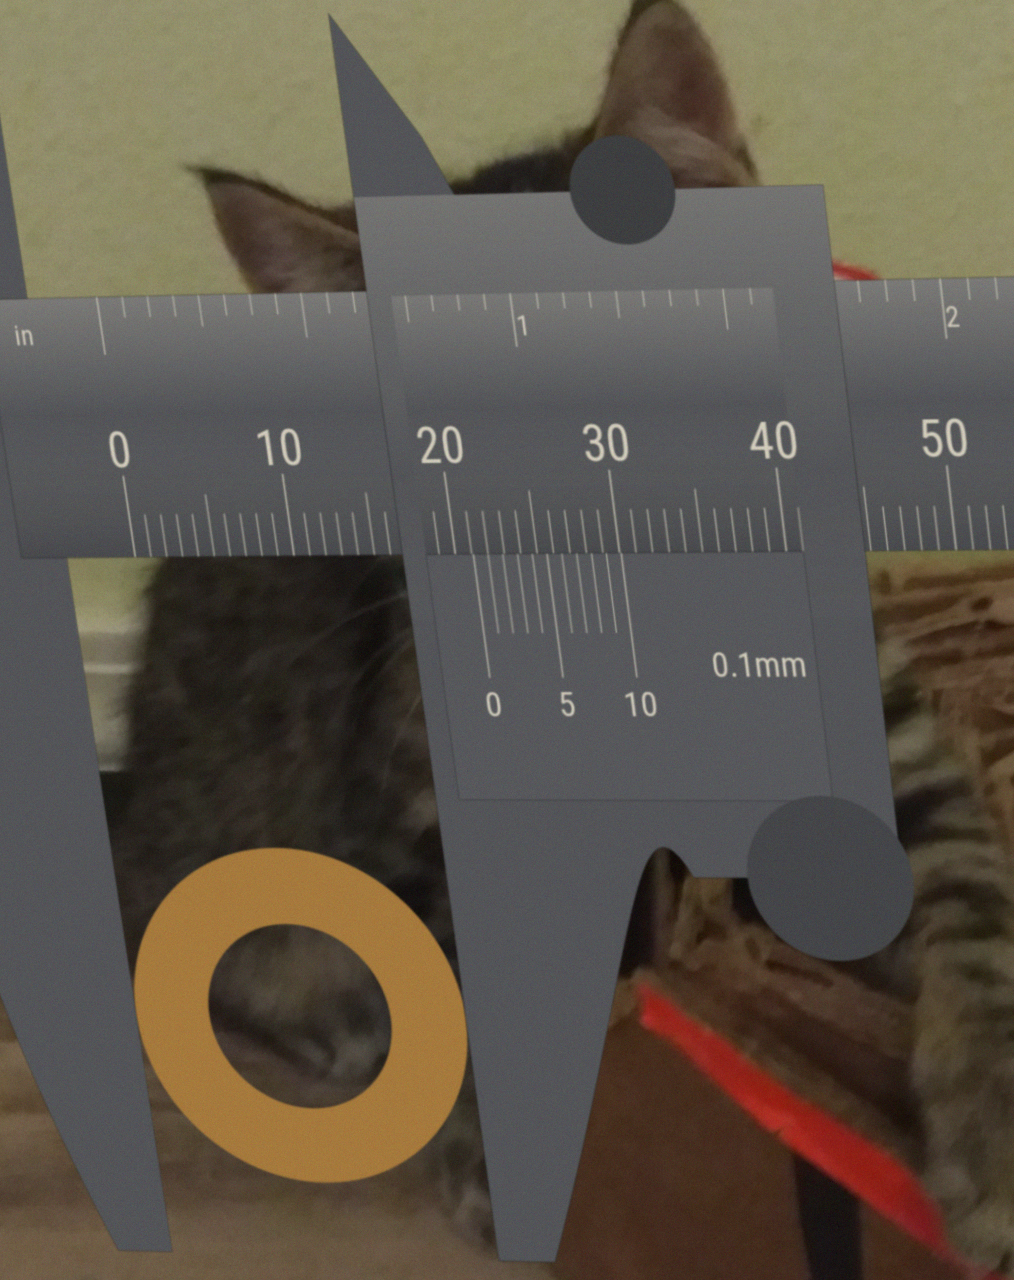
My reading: 21.1 mm
